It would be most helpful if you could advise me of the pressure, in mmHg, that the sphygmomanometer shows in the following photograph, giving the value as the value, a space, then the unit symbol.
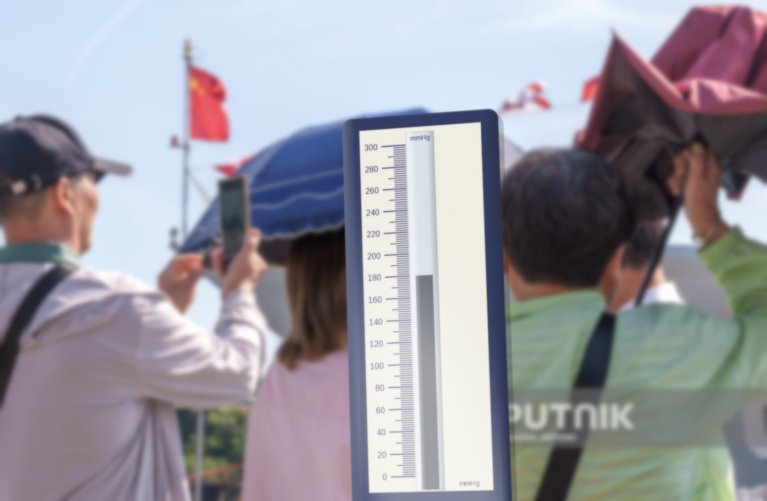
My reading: 180 mmHg
